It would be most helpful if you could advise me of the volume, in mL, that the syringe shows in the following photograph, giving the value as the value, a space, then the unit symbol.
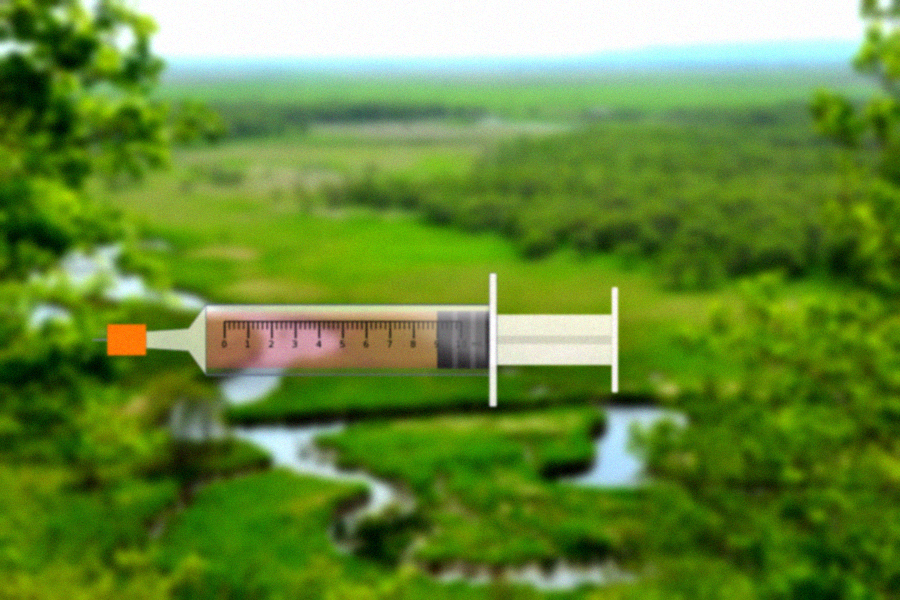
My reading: 9 mL
